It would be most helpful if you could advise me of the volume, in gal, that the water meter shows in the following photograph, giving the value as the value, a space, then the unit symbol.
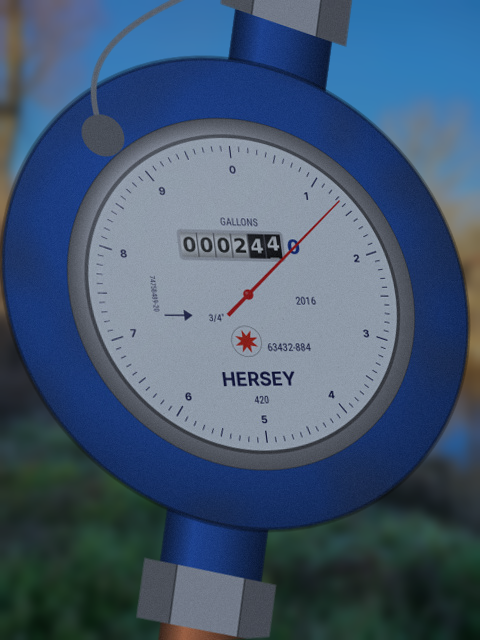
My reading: 2441.3 gal
